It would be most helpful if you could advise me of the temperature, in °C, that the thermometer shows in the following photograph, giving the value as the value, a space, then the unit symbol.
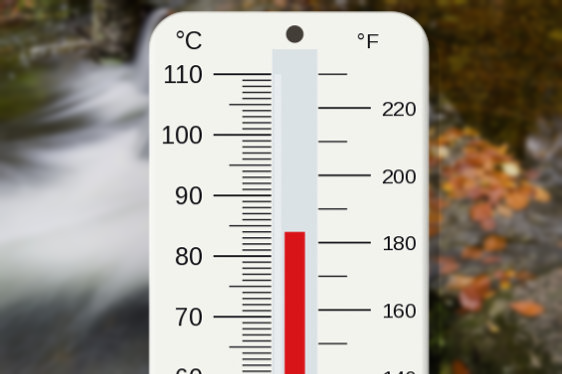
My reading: 84 °C
